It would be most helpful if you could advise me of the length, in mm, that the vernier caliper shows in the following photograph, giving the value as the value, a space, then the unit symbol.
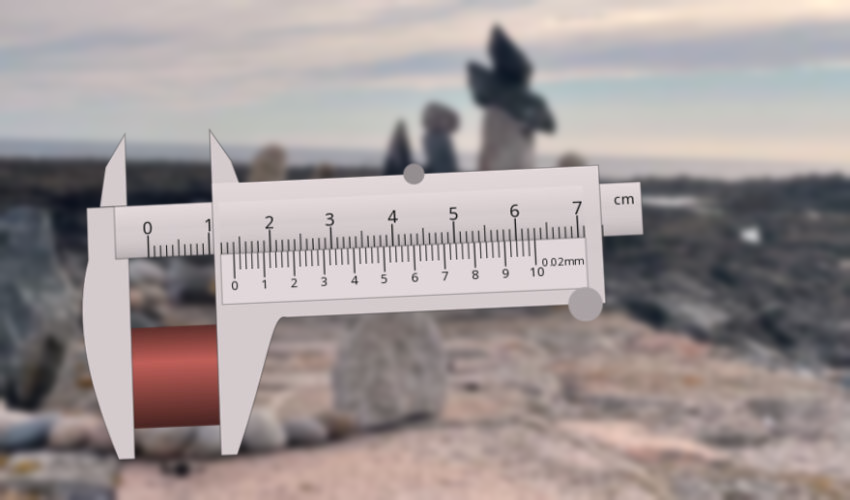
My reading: 14.0 mm
